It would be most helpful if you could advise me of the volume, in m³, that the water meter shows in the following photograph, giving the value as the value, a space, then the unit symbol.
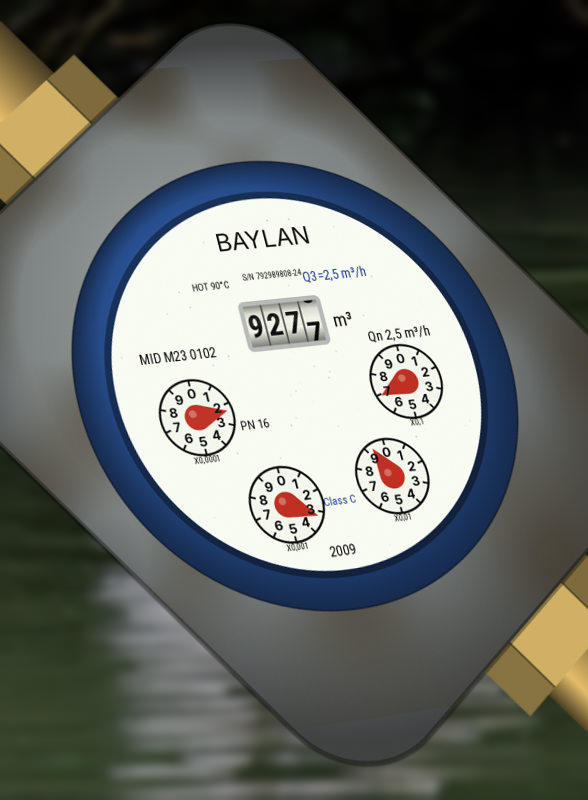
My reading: 9276.6932 m³
